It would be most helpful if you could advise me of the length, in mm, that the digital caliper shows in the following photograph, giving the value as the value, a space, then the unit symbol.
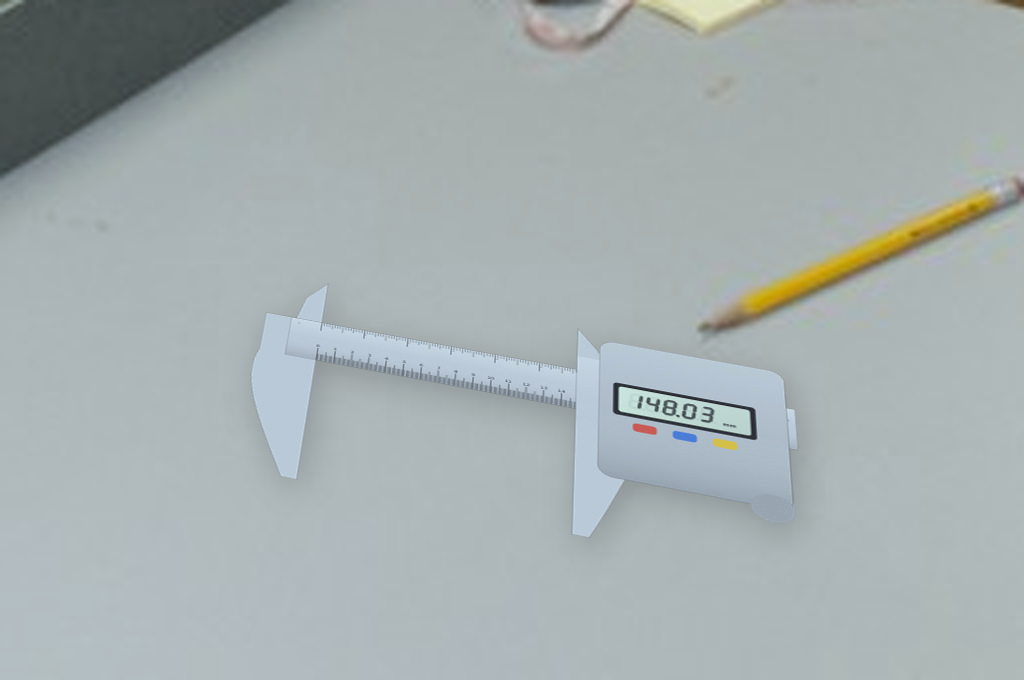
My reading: 148.03 mm
